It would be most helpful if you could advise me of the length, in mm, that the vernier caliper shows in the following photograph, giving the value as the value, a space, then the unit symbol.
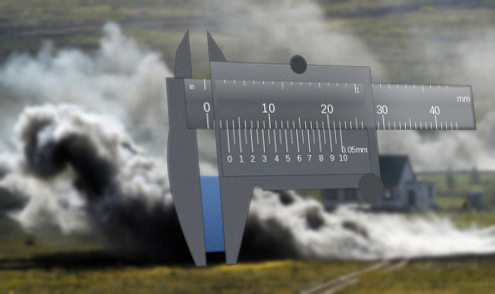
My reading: 3.0 mm
